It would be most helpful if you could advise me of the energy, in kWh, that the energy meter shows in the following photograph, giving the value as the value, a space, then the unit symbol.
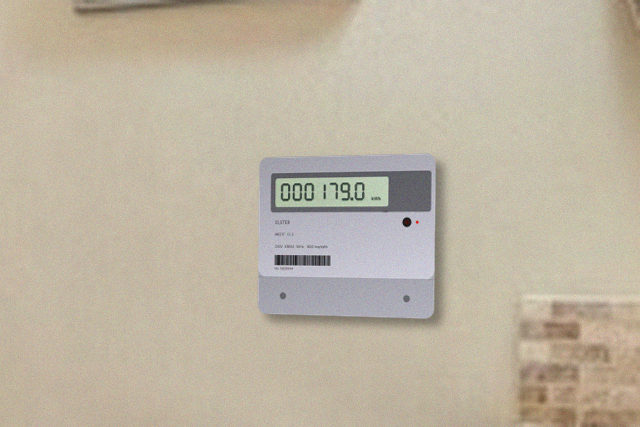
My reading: 179.0 kWh
